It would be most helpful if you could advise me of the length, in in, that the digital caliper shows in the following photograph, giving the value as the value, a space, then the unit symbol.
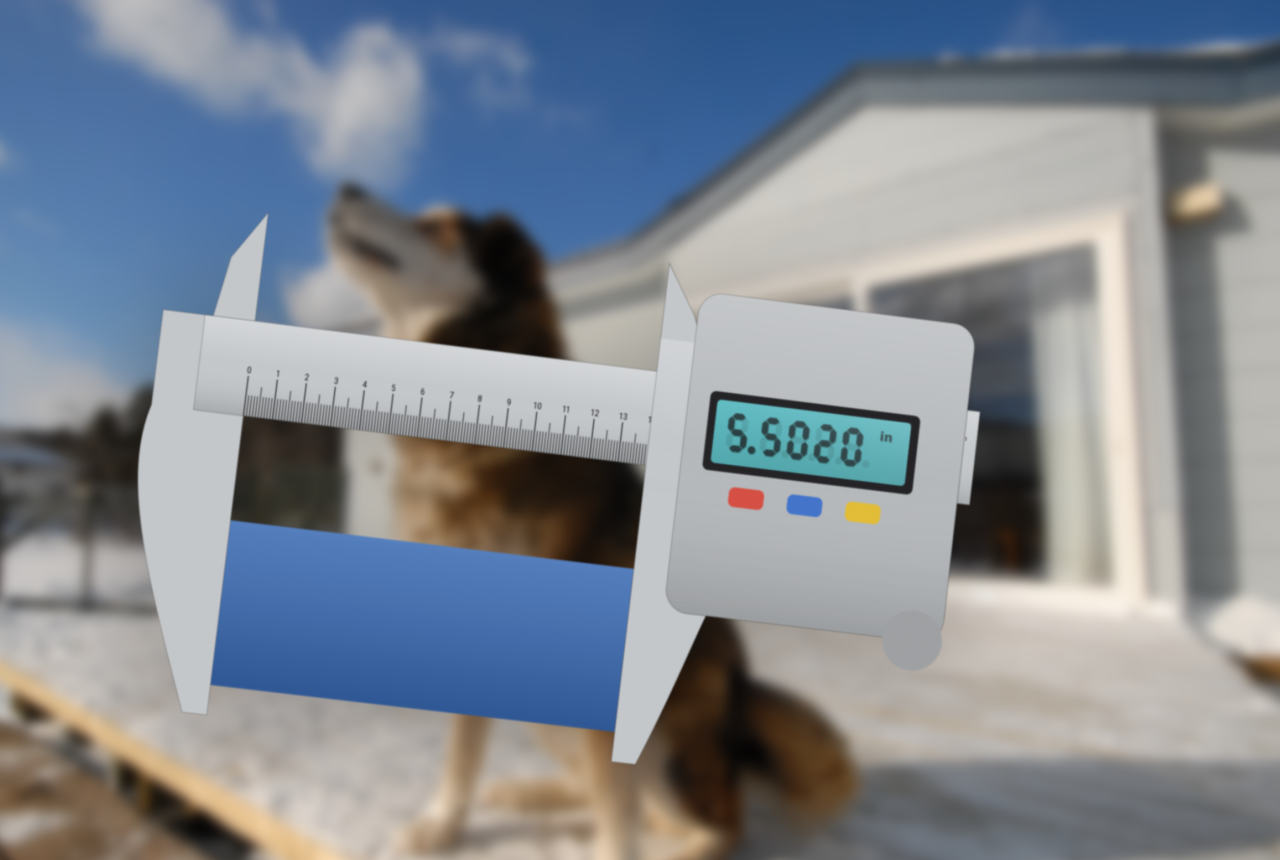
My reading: 5.5020 in
